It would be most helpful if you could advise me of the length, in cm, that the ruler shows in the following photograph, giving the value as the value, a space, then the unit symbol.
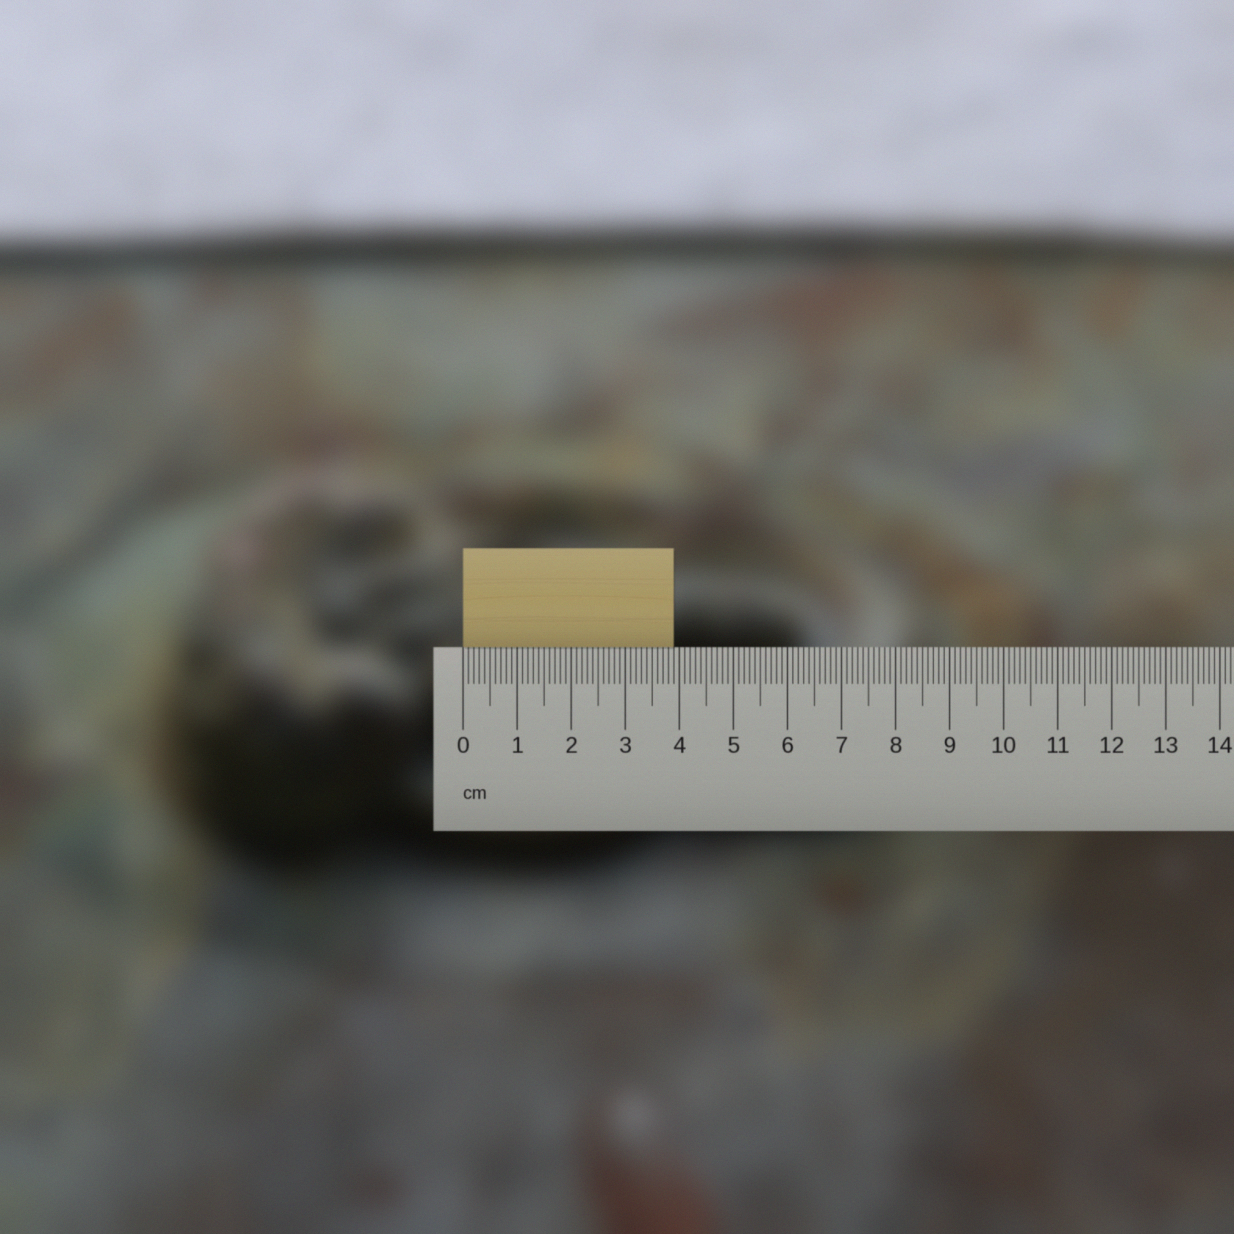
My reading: 3.9 cm
